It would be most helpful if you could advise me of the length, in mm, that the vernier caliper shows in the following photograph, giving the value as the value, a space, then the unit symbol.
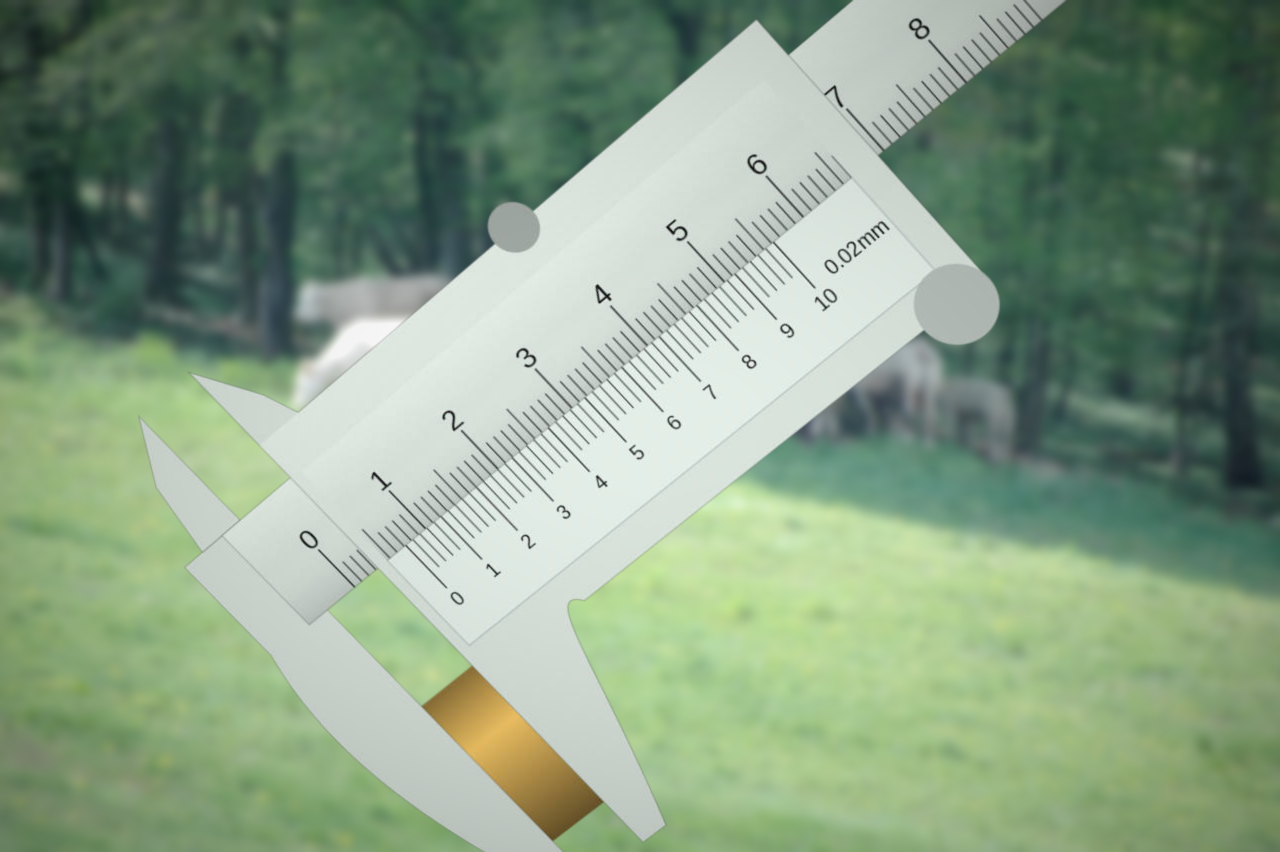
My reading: 7.2 mm
